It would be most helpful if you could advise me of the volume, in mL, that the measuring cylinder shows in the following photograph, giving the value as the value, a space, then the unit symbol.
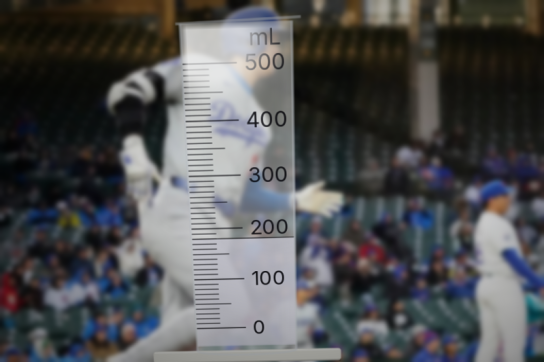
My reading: 180 mL
